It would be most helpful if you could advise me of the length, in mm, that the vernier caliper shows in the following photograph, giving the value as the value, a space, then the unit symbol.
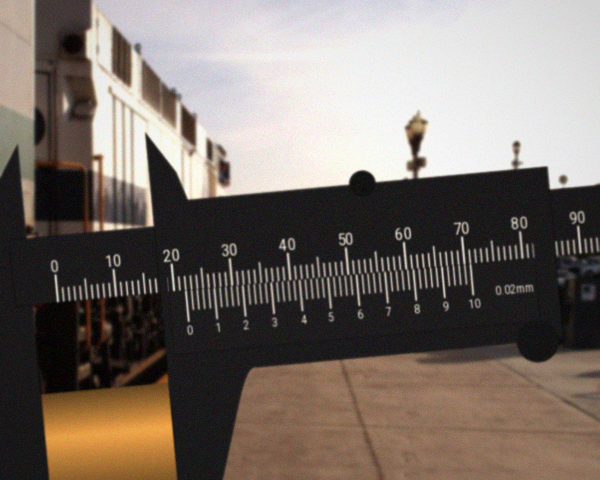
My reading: 22.0 mm
